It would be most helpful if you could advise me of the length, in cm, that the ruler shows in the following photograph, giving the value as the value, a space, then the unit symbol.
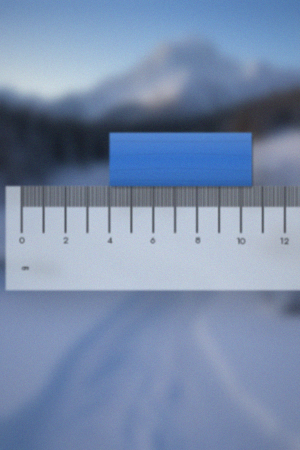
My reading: 6.5 cm
